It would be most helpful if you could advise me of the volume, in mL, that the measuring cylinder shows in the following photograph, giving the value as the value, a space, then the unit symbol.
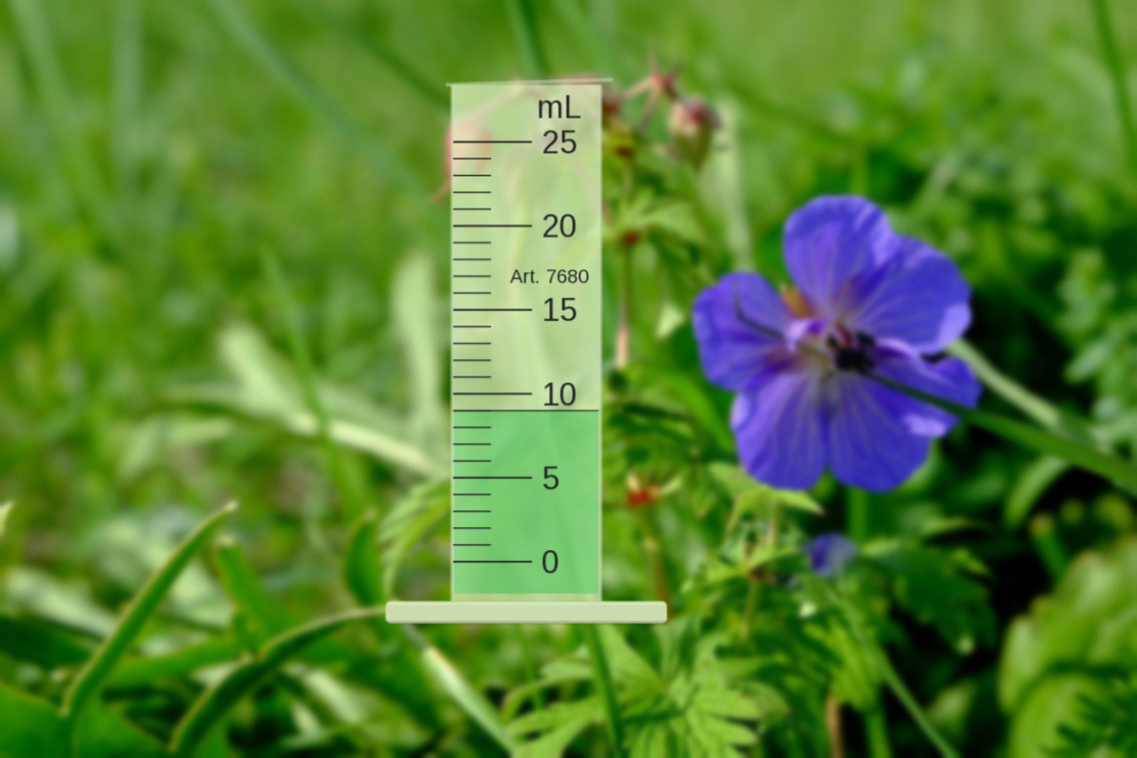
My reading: 9 mL
